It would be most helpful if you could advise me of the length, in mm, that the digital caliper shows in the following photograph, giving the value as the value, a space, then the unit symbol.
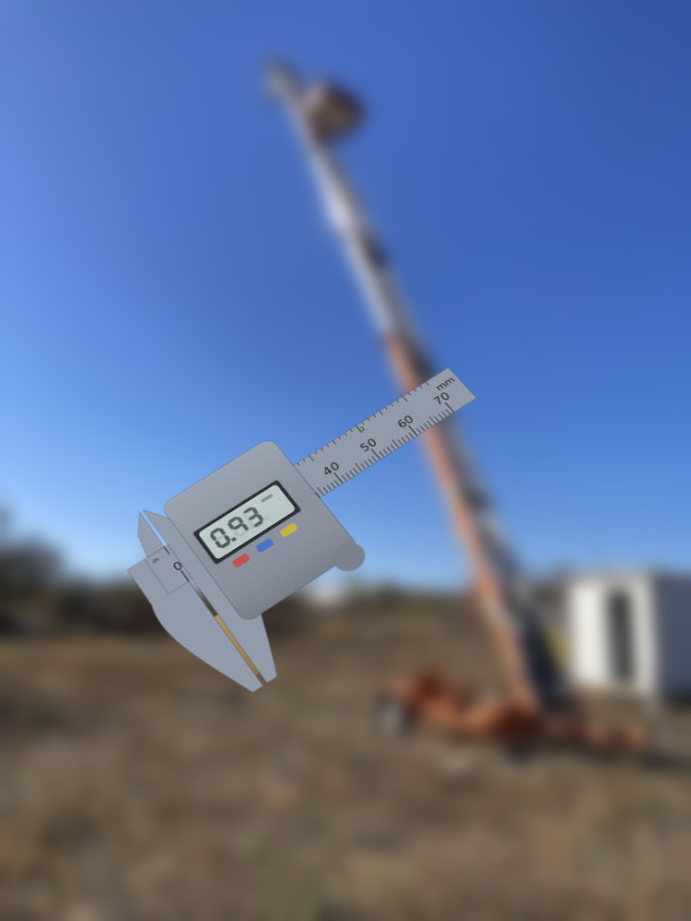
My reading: 0.93 mm
